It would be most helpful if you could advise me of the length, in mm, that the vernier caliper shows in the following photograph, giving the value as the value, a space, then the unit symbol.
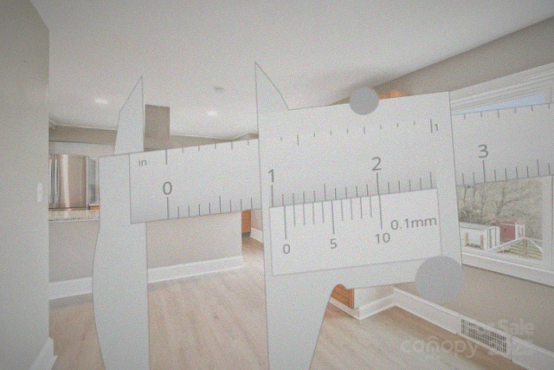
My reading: 11.1 mm
